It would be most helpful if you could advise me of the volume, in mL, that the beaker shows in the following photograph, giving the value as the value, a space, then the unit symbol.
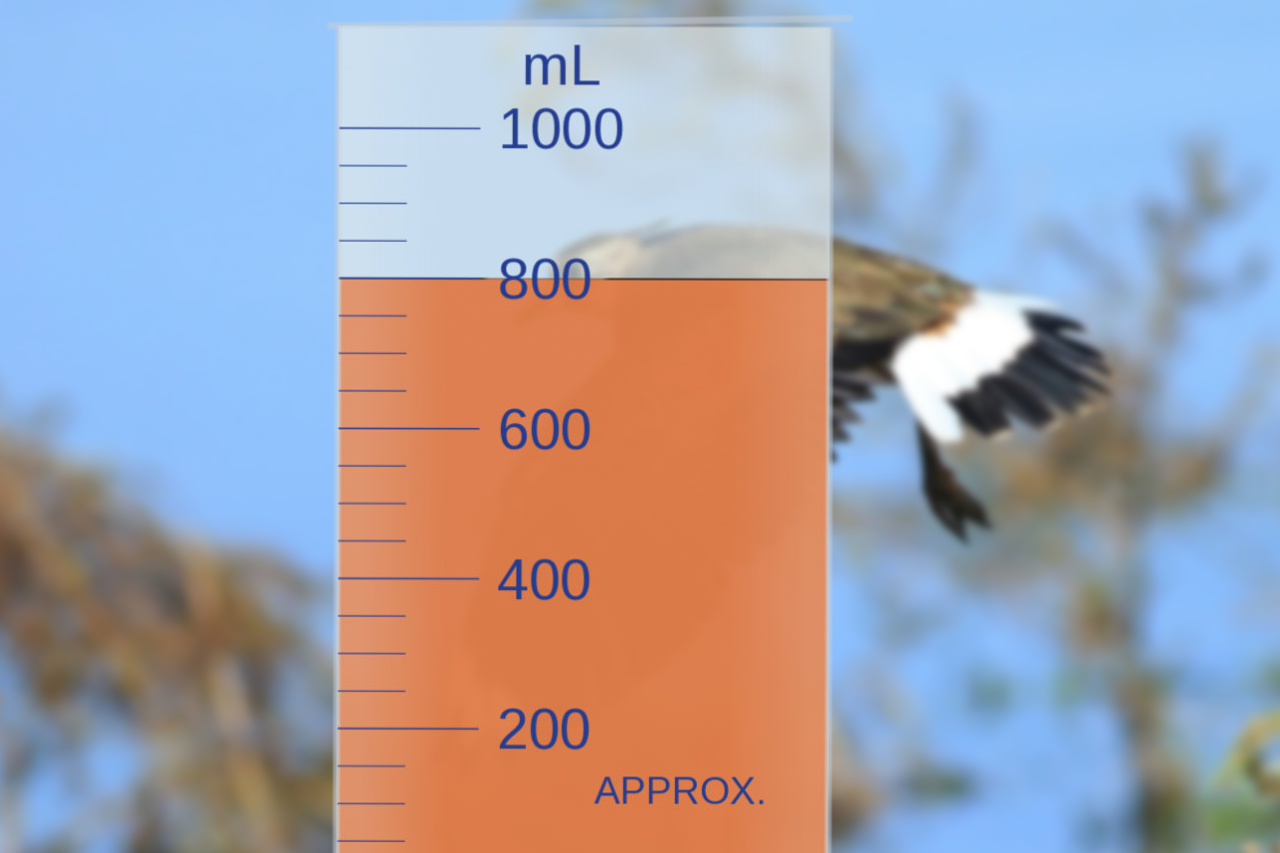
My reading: 800 mL
